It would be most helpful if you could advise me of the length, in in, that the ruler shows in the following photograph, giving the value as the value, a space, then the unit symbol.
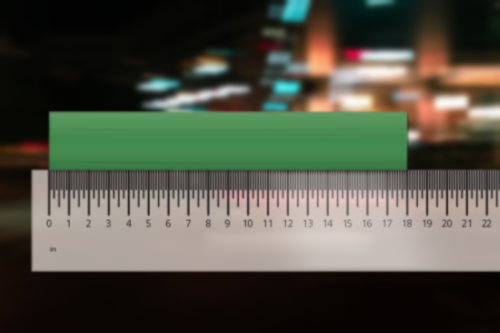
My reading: 18 in
